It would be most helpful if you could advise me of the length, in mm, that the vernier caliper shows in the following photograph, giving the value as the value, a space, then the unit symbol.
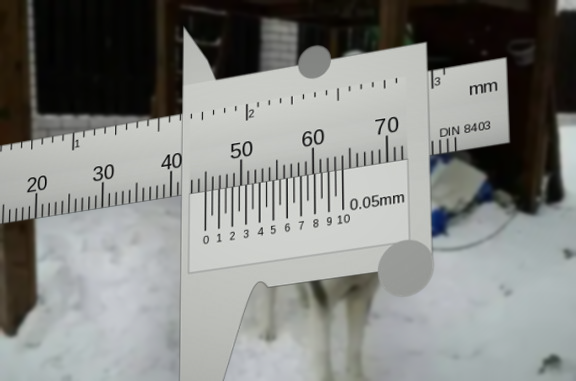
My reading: 45.0 mm
